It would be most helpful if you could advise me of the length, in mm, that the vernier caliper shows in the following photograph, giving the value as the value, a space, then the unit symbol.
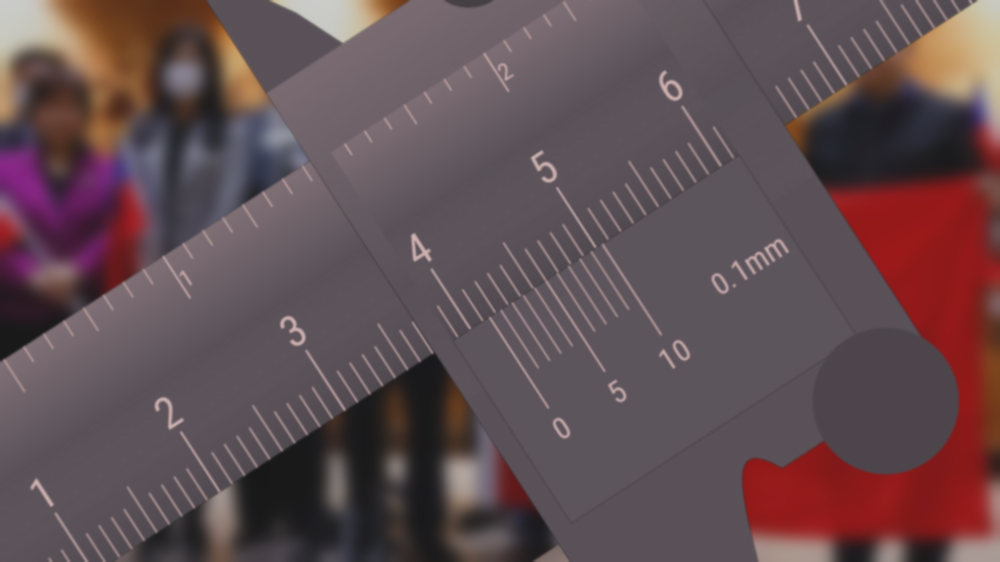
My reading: 41.5 mm
